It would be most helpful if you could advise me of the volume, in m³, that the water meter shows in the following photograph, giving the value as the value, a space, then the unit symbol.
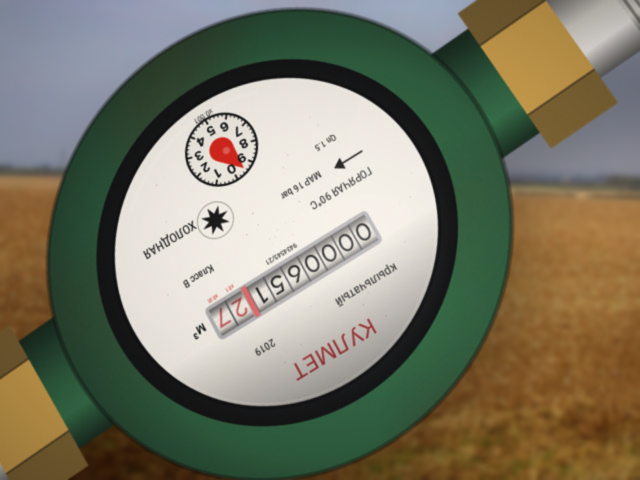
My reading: 651.269 m³
